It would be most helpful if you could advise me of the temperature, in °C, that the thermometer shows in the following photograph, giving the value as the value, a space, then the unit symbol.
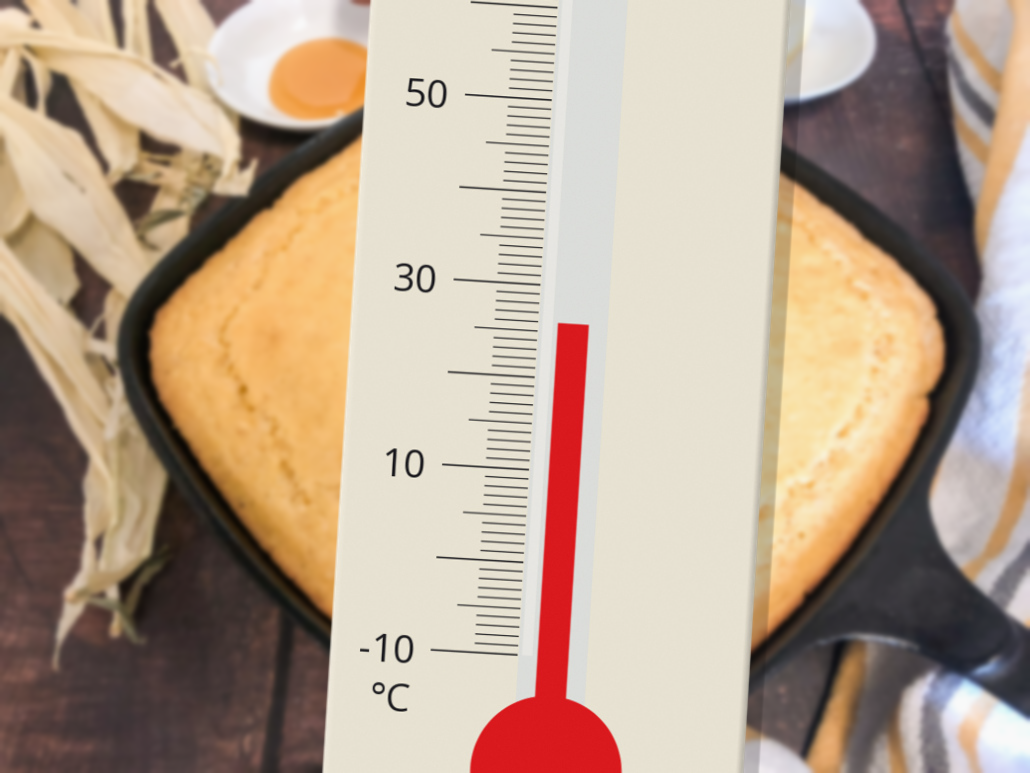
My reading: 26 °C
